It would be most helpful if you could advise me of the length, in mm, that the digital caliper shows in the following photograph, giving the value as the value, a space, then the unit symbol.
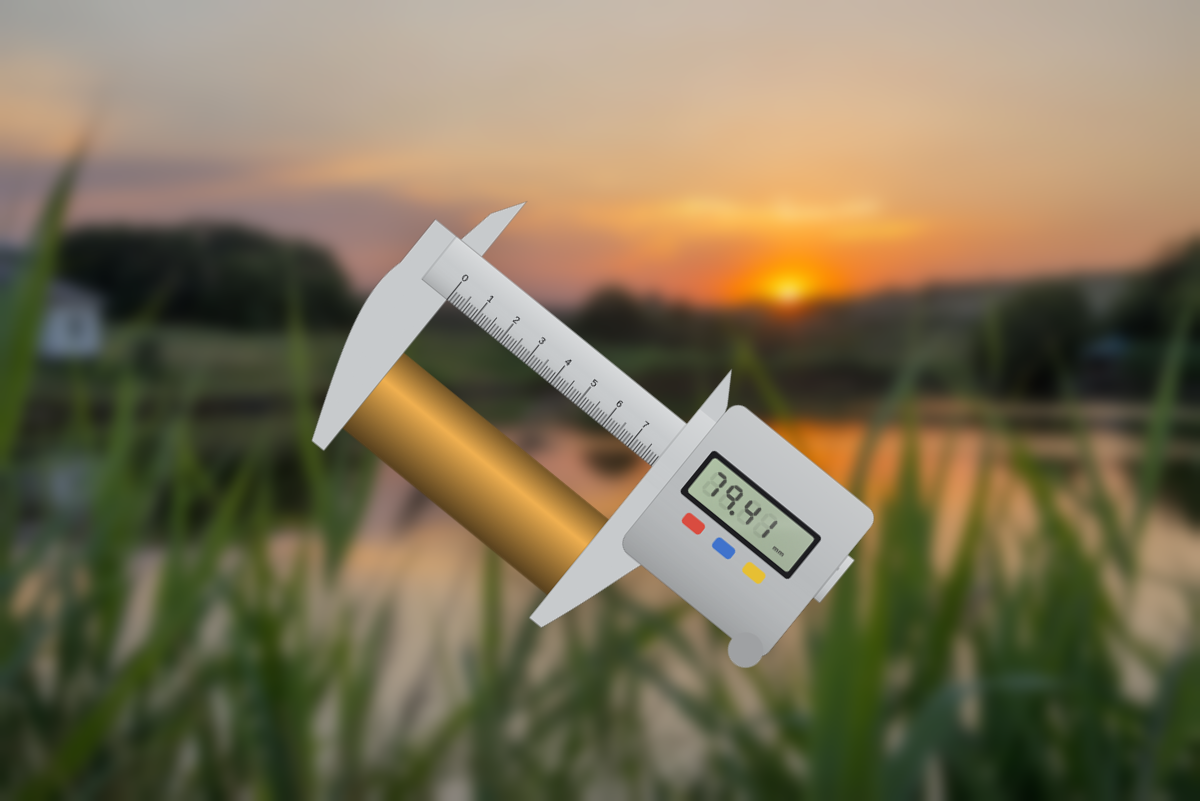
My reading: 79.41 mm
